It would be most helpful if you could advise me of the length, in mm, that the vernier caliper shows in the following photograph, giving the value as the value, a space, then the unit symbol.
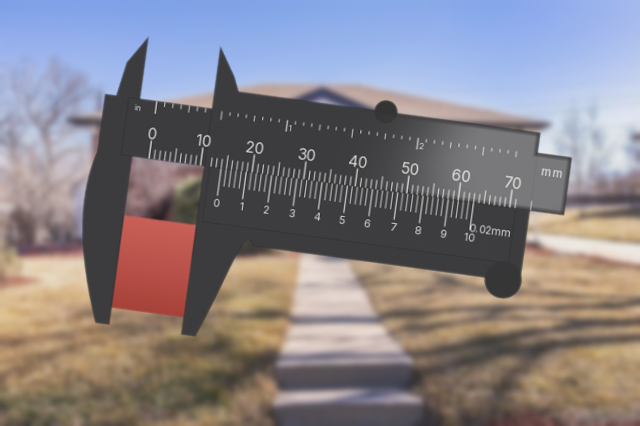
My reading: 14.0 mm
